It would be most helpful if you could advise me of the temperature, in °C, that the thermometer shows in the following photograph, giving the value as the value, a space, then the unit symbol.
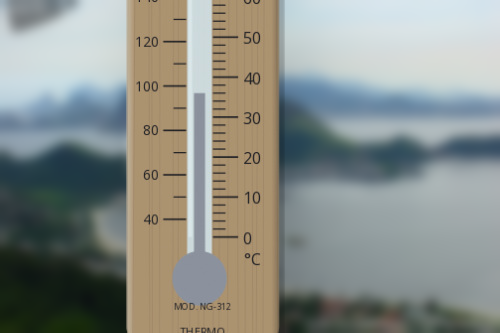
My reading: 36 °C
